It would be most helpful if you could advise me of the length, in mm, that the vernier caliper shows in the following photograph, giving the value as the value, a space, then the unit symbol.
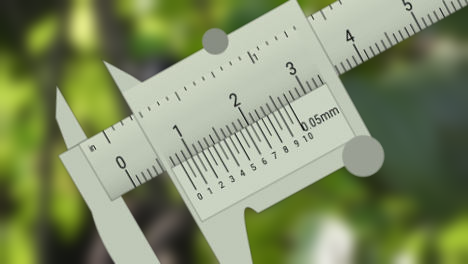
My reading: 8.0 mm
